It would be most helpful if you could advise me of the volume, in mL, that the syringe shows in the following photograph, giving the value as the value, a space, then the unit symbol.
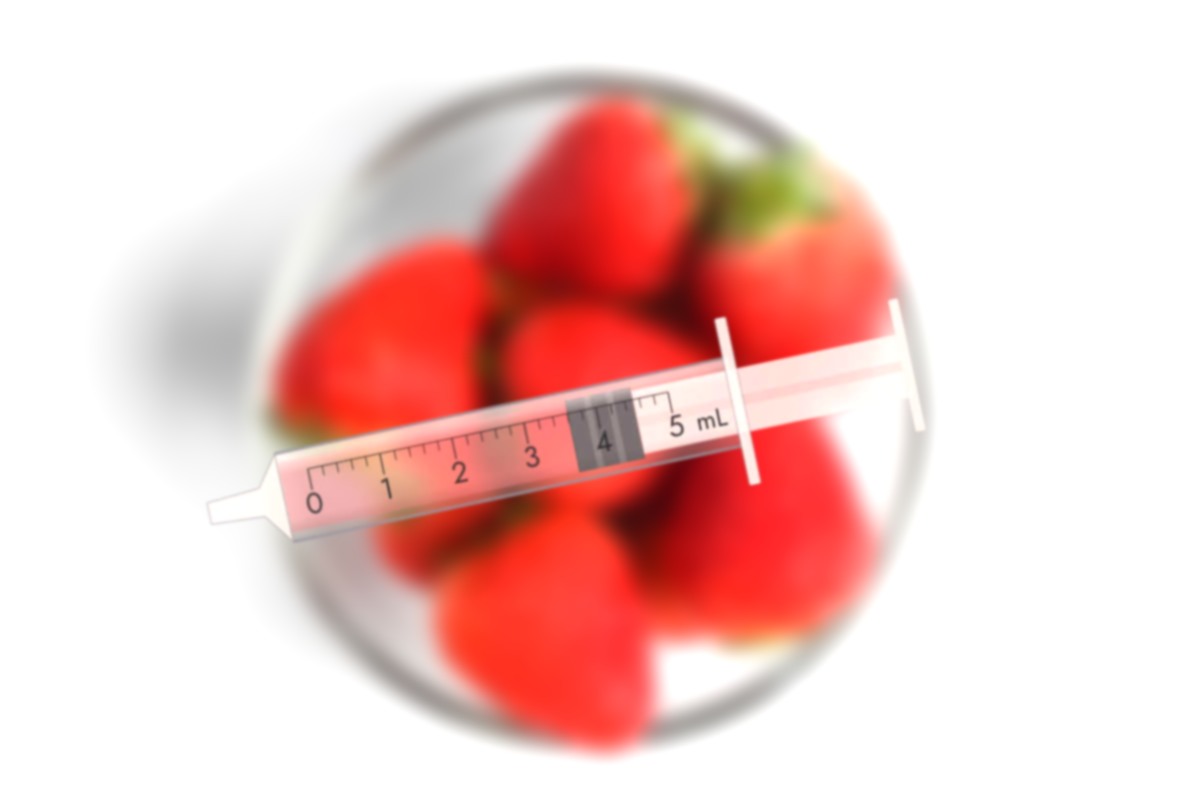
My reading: 3.6 mL
